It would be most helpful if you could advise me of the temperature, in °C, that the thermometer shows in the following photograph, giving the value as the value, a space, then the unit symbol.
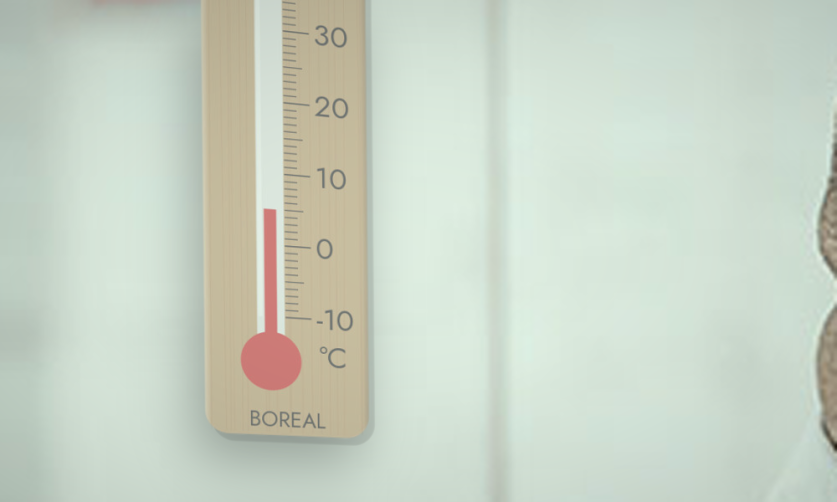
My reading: 5 °C
